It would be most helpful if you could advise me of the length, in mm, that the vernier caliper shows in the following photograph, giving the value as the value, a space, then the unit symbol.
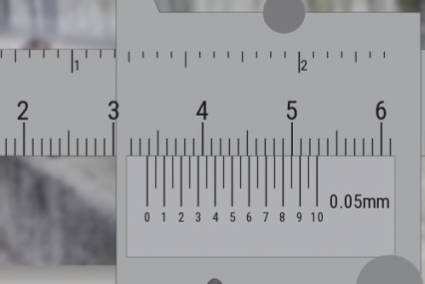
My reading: 33.8 mm
